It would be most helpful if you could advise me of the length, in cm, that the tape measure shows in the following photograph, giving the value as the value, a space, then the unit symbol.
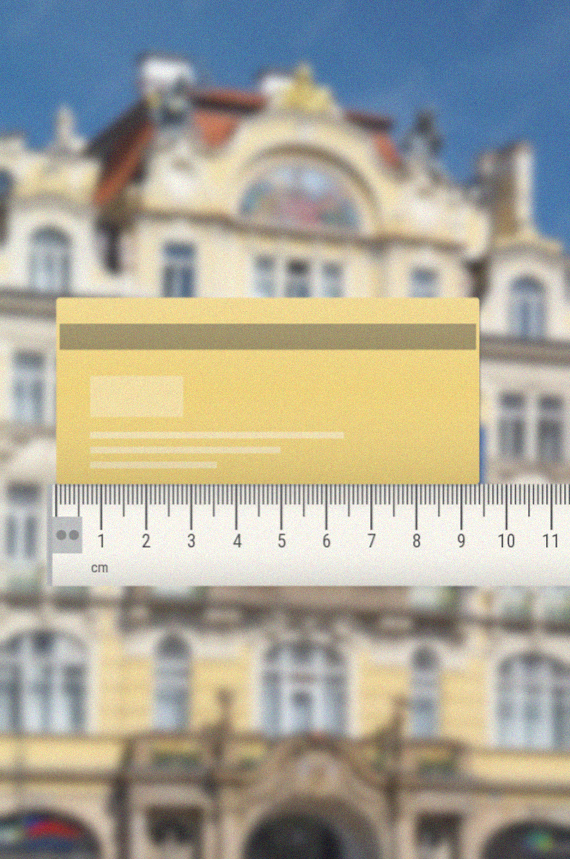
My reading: 9.4 cm
